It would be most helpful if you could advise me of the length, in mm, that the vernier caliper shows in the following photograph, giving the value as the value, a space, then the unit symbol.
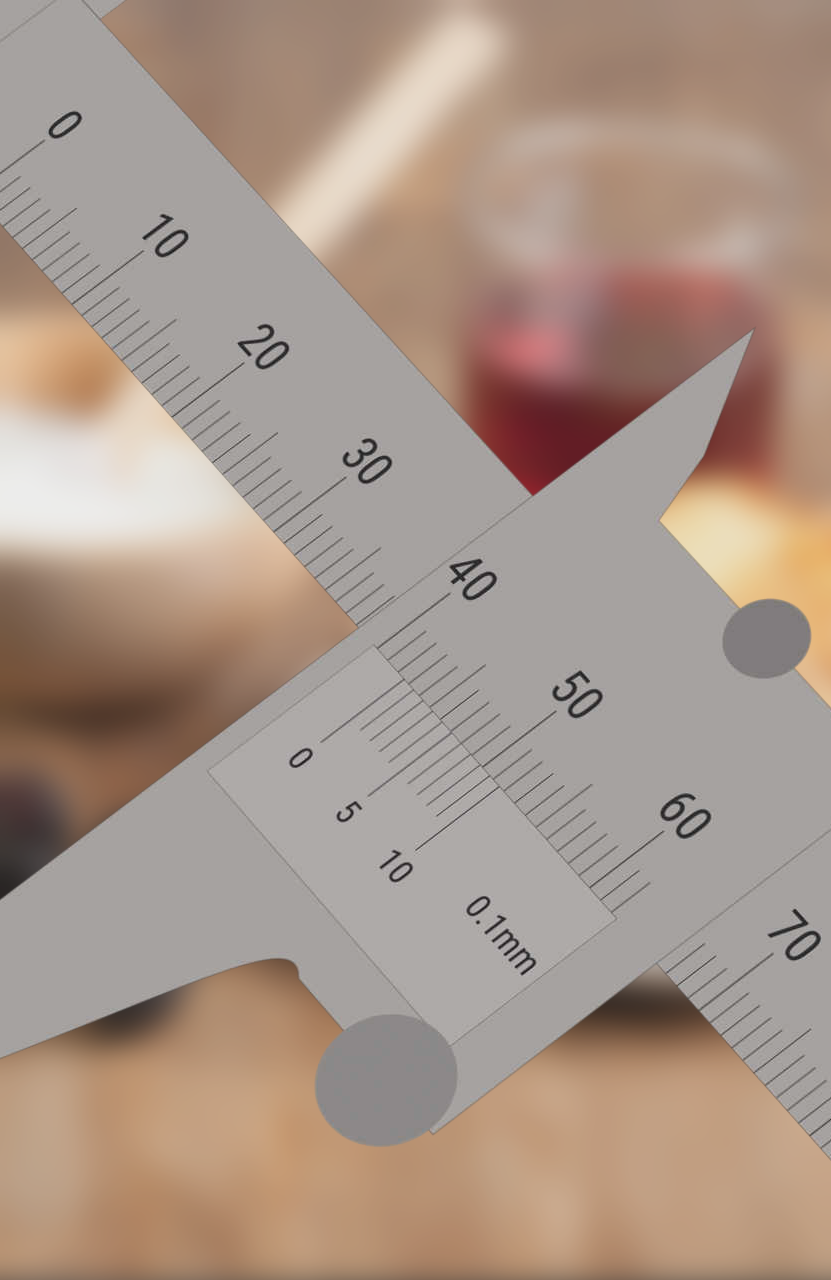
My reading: 42.6 mm
